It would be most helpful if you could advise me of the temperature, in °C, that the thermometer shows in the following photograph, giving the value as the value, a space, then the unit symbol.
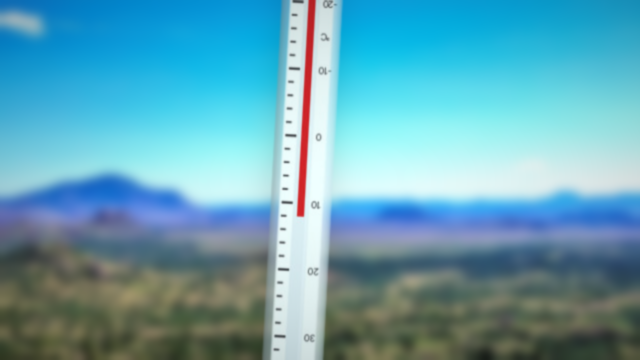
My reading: 12 °C
